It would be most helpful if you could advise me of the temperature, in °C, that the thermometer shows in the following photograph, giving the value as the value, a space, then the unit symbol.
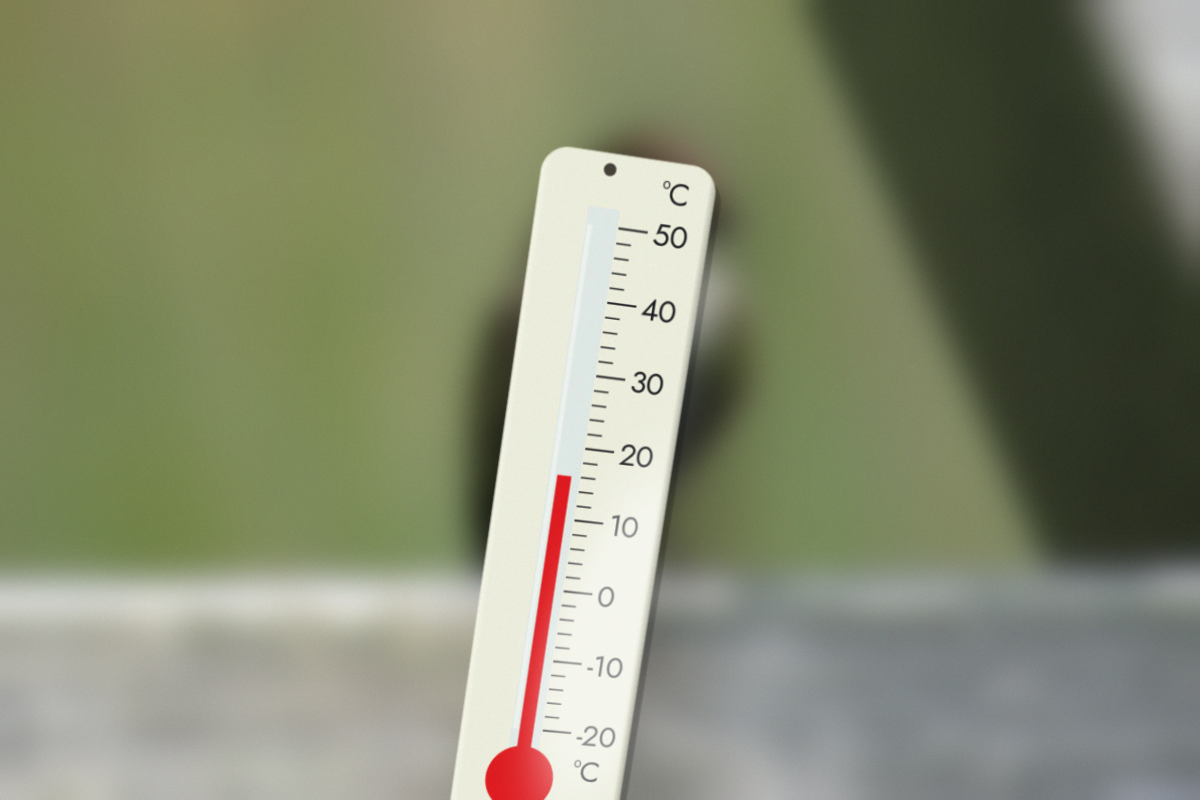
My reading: 16 °C
